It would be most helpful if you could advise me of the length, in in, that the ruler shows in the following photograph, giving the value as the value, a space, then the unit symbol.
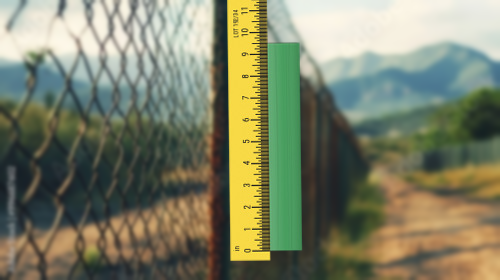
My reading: 9.5 in
